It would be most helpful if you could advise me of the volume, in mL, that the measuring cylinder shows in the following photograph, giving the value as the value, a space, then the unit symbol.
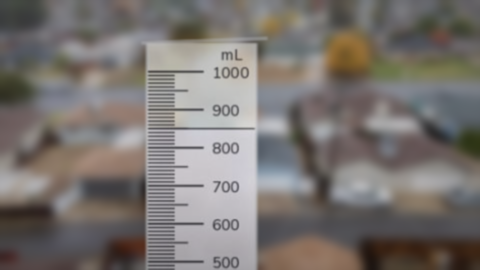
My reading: 850 mL
